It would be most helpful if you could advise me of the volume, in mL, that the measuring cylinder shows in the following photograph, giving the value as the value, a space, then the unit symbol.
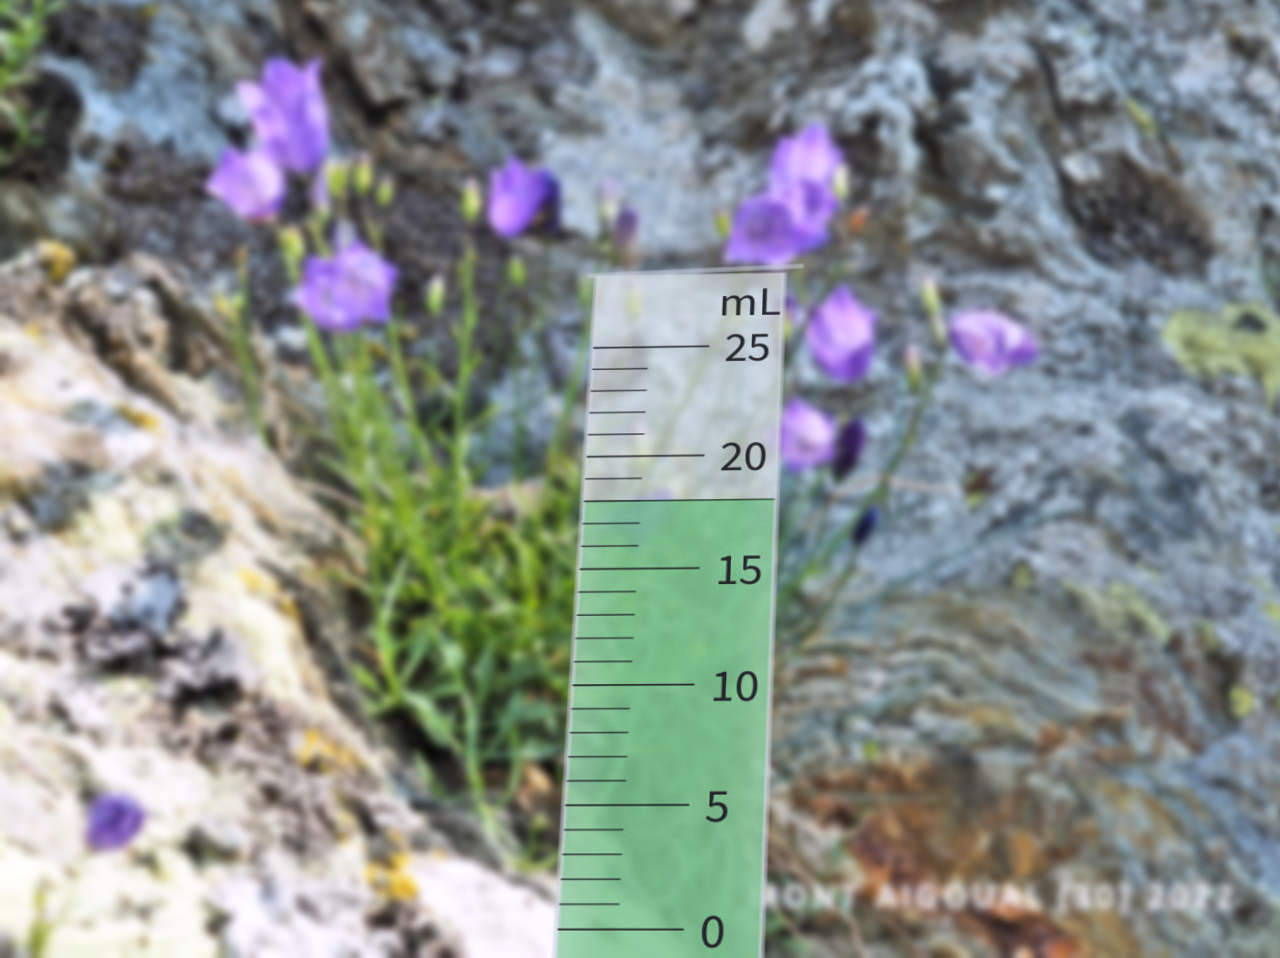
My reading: 18 mL
